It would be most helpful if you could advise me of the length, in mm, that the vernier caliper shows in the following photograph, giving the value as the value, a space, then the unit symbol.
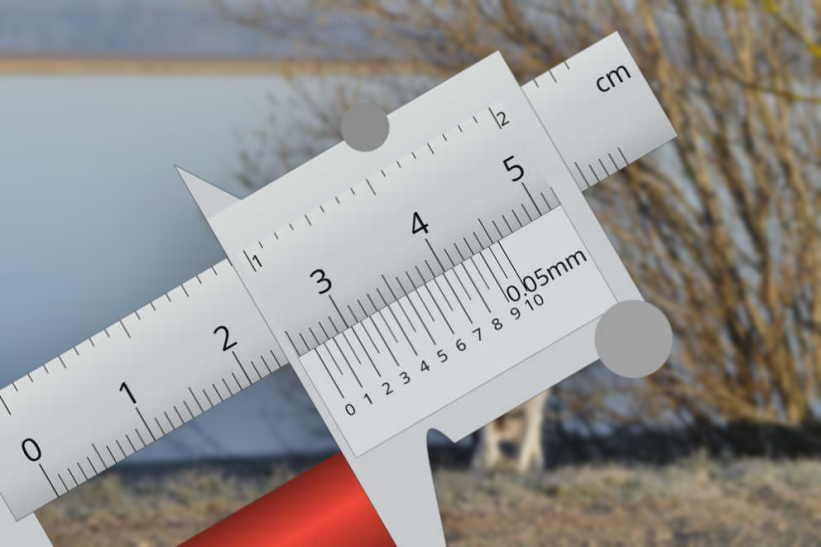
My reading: 26.5 mm
